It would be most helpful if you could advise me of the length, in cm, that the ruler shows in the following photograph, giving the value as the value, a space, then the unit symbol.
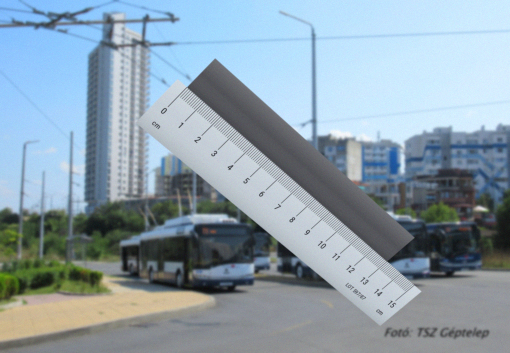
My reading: 13 cm
